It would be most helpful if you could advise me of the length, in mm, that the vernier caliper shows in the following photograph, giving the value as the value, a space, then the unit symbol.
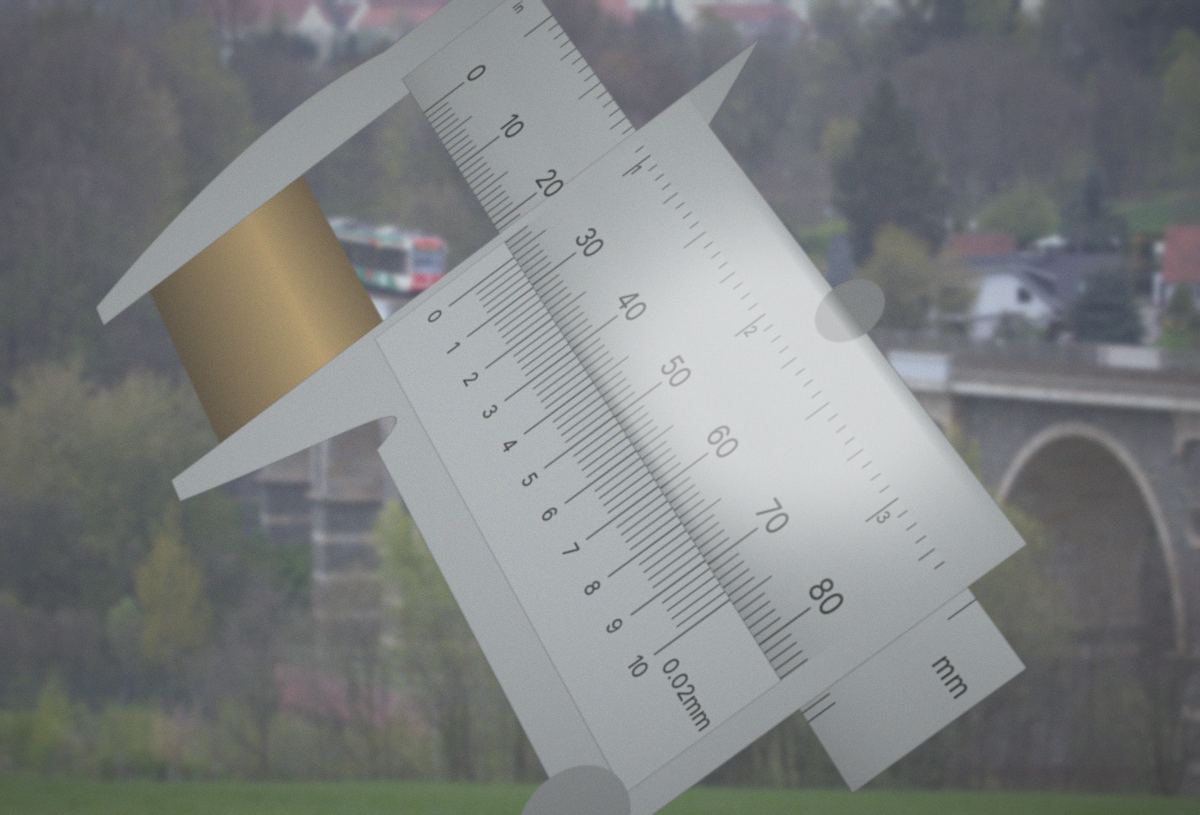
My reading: 25.4 mm
